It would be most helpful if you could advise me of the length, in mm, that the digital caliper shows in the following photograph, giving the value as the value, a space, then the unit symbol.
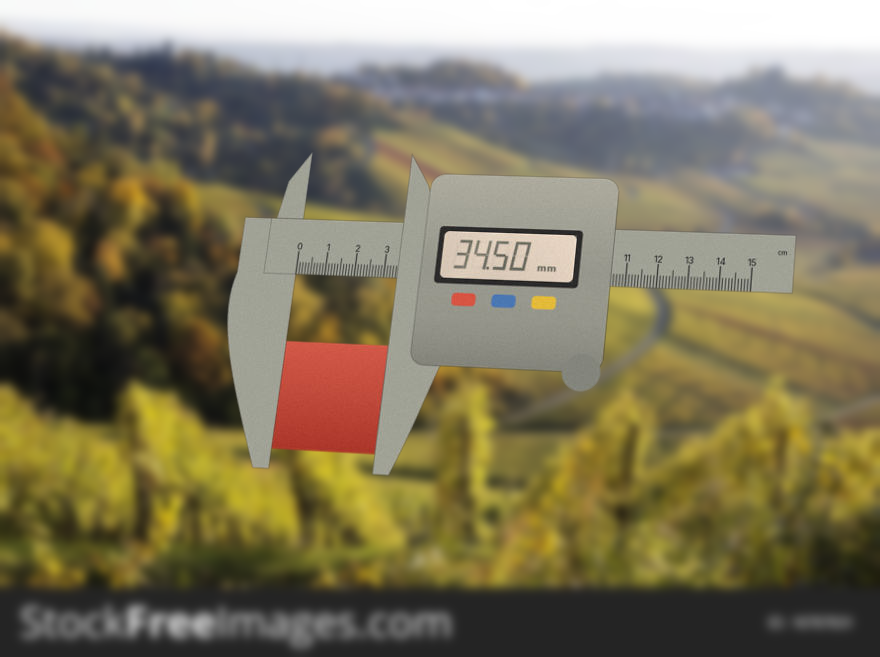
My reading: 34.50 mm
